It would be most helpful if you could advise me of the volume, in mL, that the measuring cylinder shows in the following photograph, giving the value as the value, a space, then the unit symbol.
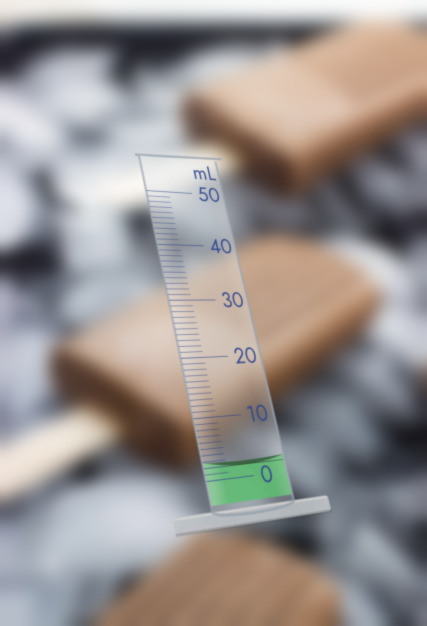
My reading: 2 mL
